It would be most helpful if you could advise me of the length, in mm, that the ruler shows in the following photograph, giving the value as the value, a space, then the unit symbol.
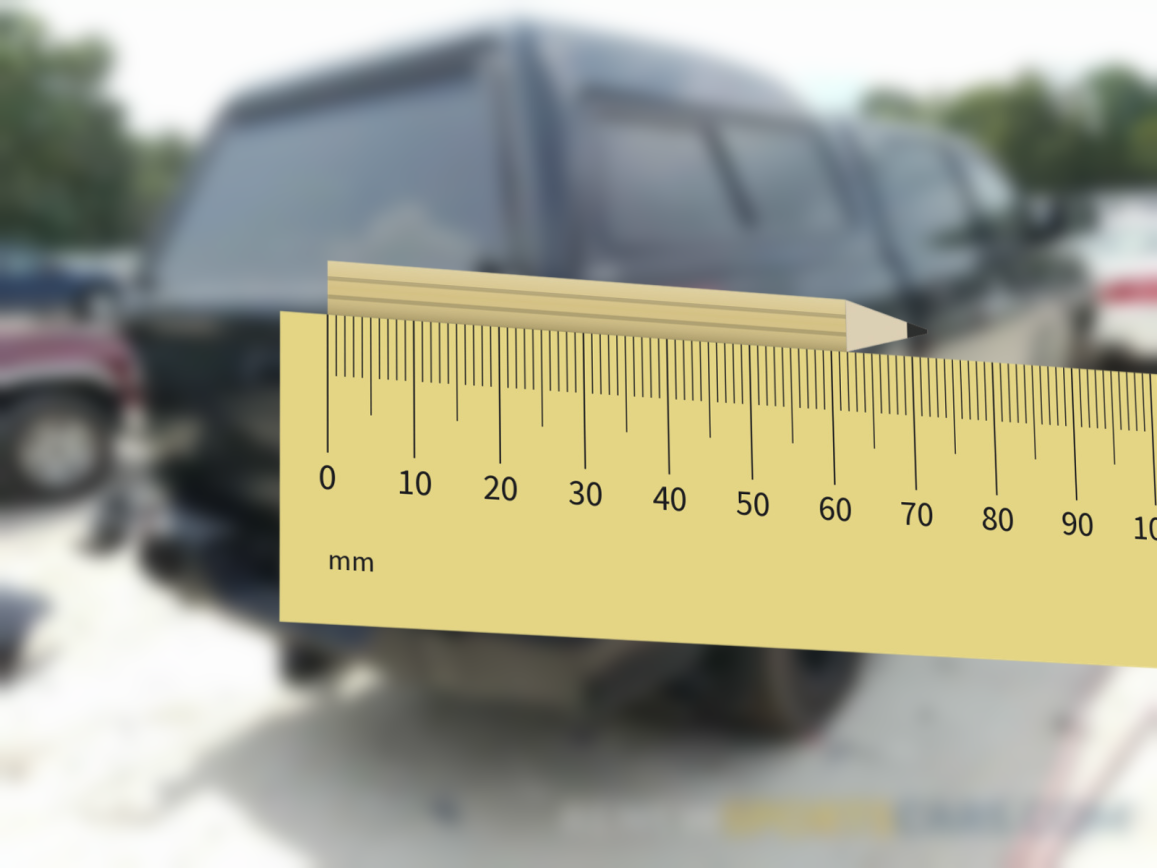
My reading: 72 mm
